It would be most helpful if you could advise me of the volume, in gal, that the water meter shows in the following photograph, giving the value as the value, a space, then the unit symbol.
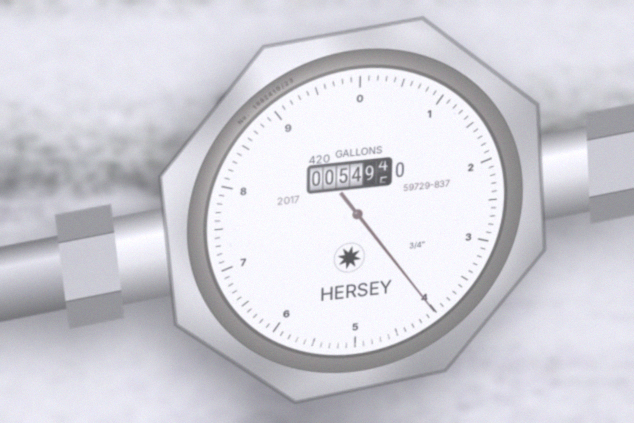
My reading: 54944.0 gal
